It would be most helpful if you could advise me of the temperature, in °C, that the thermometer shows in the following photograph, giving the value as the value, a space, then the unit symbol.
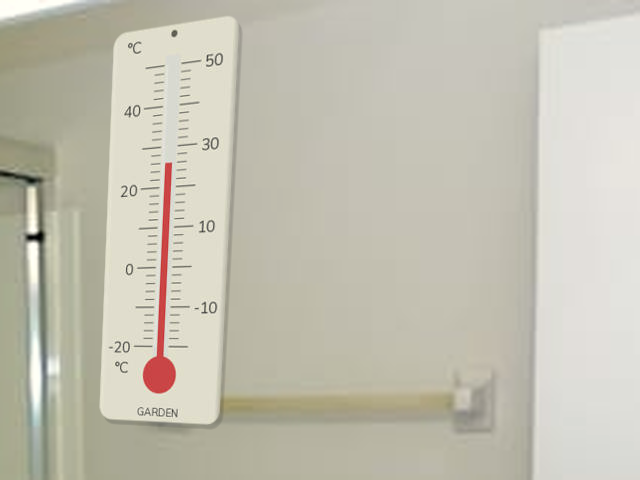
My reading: 26 °C
